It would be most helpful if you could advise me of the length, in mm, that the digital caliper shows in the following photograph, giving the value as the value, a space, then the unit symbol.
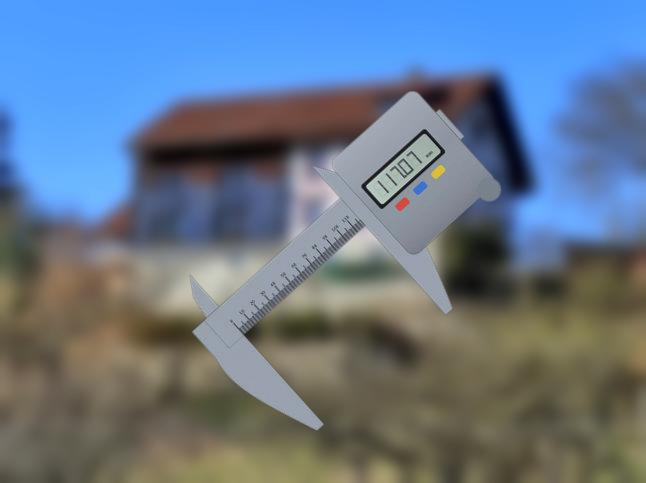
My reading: 117.07 mm
